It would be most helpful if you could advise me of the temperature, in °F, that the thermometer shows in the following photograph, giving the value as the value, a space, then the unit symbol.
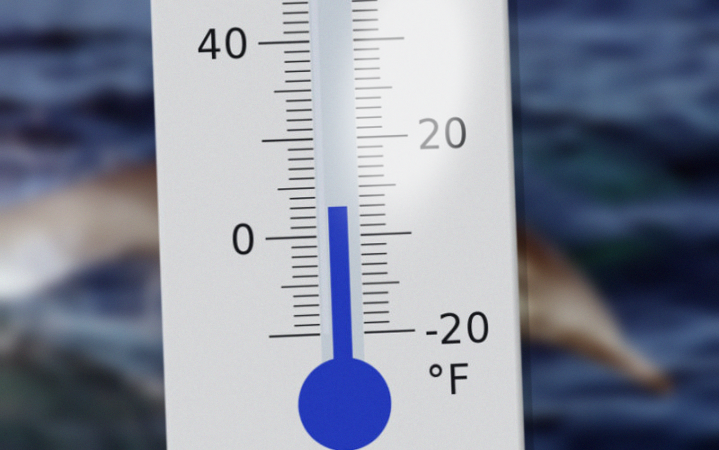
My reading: 6 °F
